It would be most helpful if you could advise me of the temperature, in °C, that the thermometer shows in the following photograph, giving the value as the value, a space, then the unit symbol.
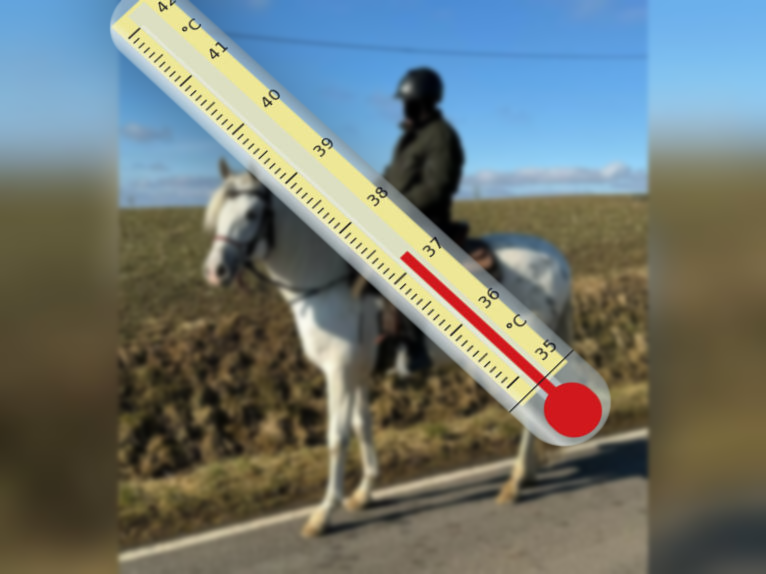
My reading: 37.2 °C
